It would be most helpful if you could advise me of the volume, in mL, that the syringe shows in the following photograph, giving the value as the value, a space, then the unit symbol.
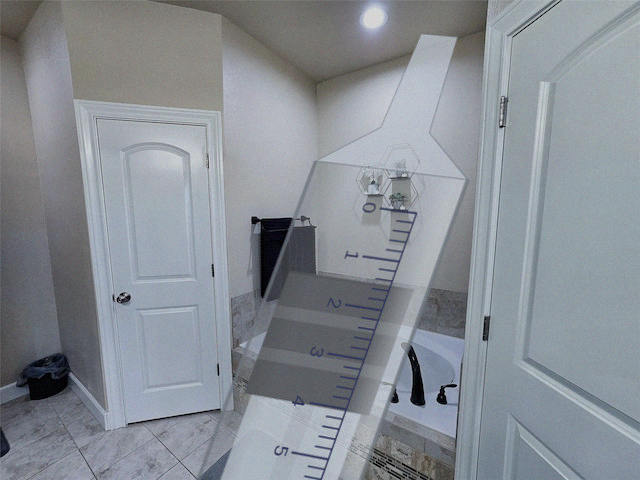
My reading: 1.5 mL
